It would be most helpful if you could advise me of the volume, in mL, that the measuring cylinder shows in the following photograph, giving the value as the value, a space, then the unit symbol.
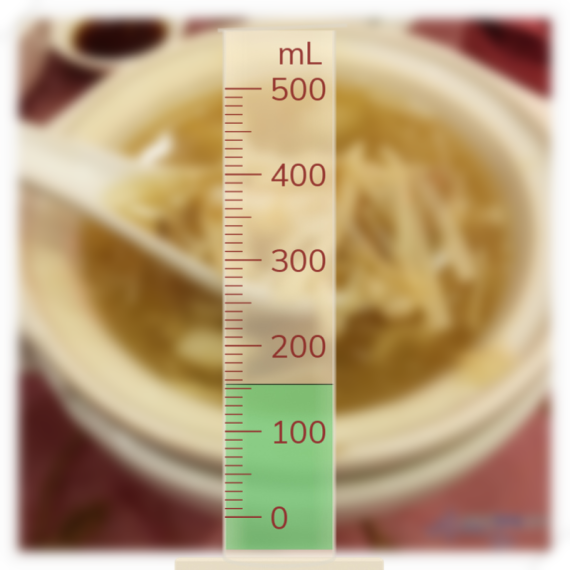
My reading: 155 mL
